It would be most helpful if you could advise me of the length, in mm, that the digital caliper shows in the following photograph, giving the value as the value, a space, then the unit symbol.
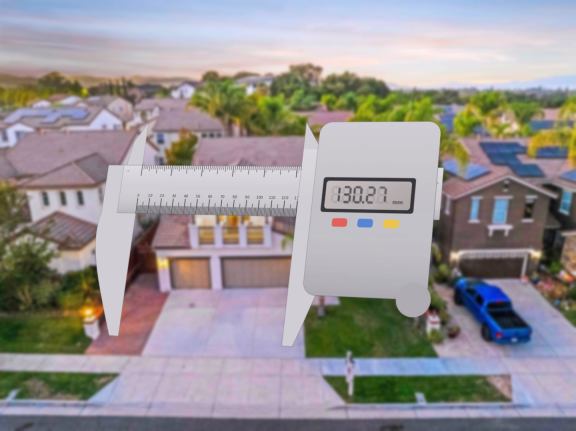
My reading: 130.27 mm
